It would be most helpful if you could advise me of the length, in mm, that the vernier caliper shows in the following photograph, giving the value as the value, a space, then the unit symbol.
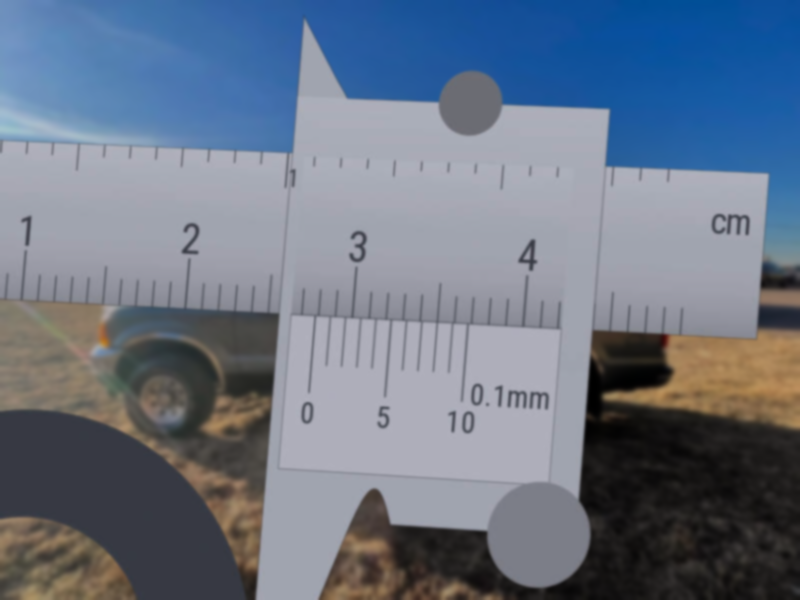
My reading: 27.8 mm
